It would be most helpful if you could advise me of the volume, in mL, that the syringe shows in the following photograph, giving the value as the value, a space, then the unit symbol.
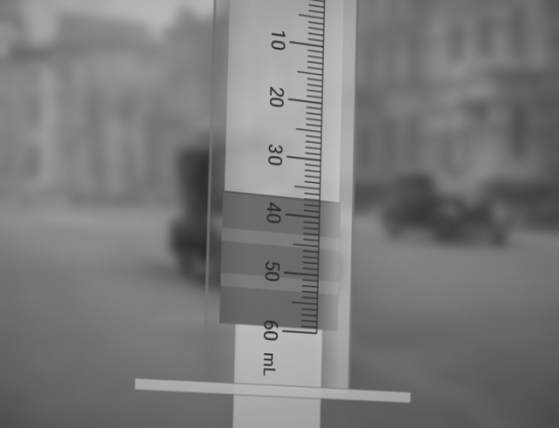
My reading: 37 mL
